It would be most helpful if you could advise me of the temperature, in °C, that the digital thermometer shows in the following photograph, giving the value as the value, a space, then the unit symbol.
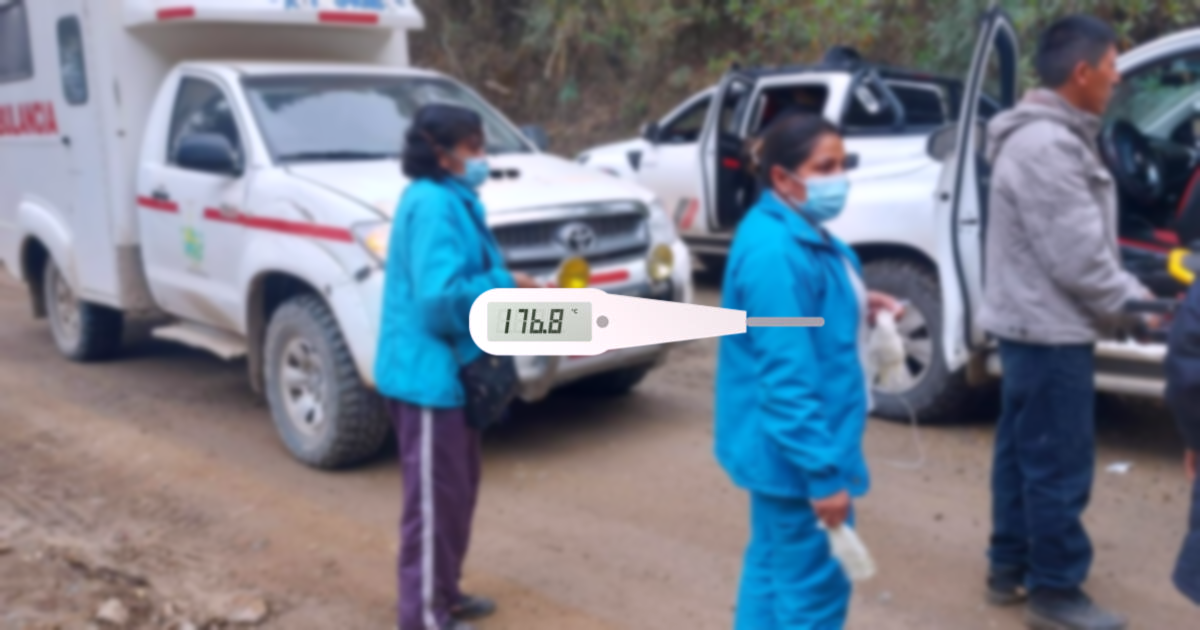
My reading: 176.8 °C
